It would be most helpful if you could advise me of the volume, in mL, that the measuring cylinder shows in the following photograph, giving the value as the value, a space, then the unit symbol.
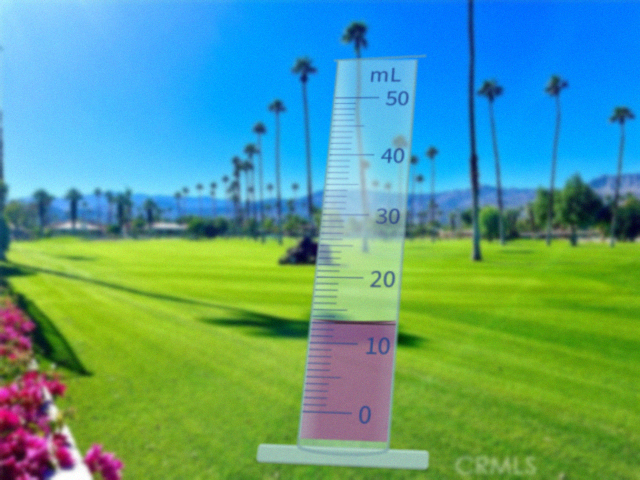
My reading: 13 mL
